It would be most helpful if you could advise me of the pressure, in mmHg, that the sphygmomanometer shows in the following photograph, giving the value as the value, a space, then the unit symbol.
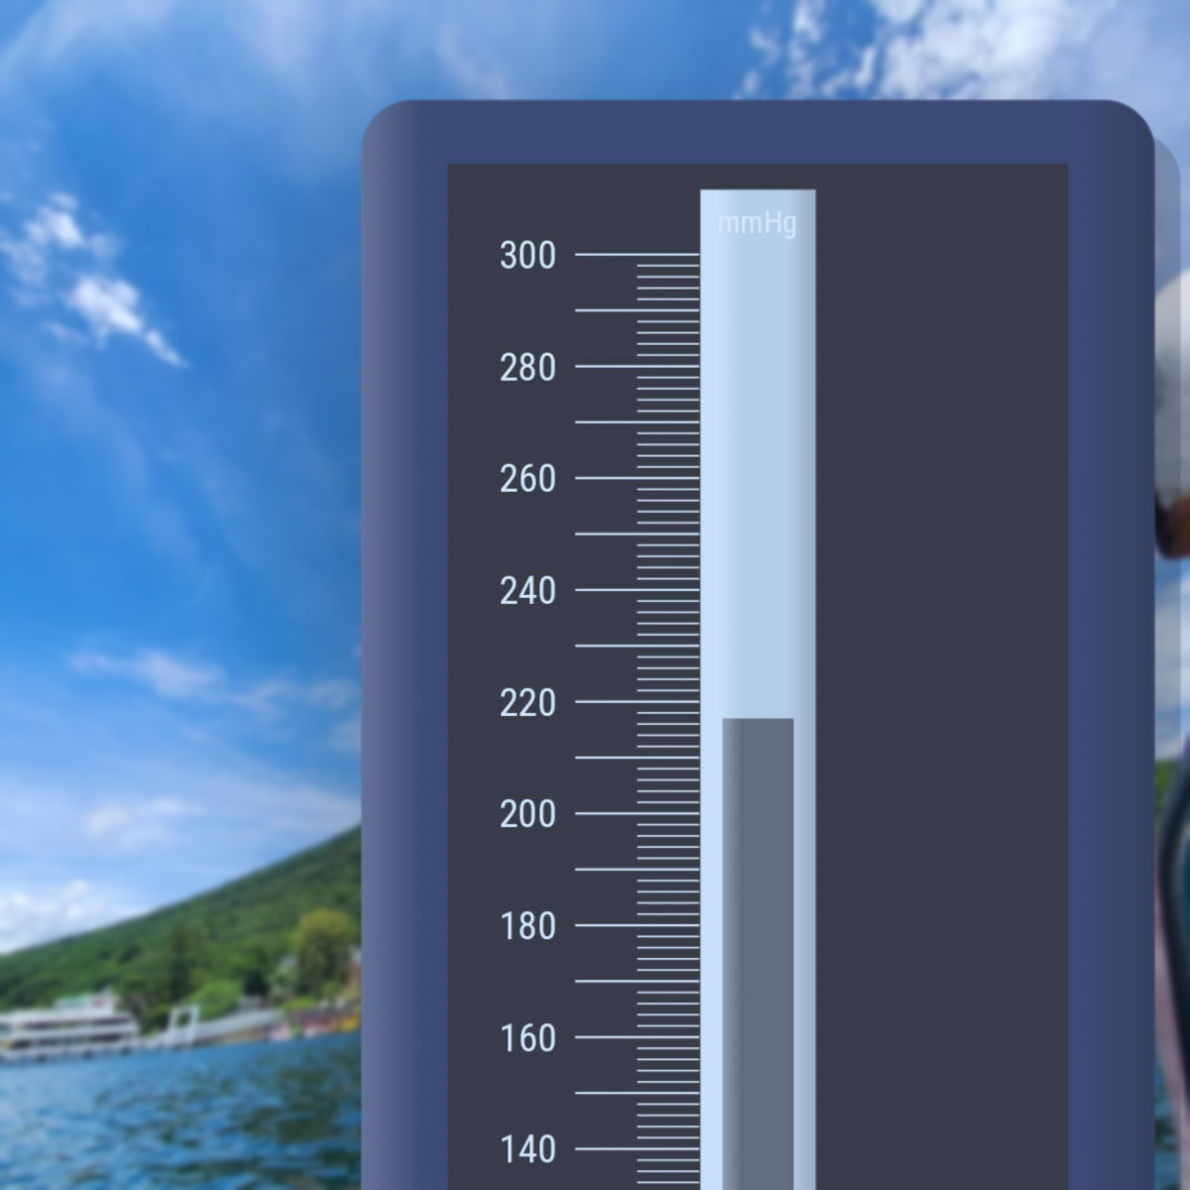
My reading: 217 mmHg
